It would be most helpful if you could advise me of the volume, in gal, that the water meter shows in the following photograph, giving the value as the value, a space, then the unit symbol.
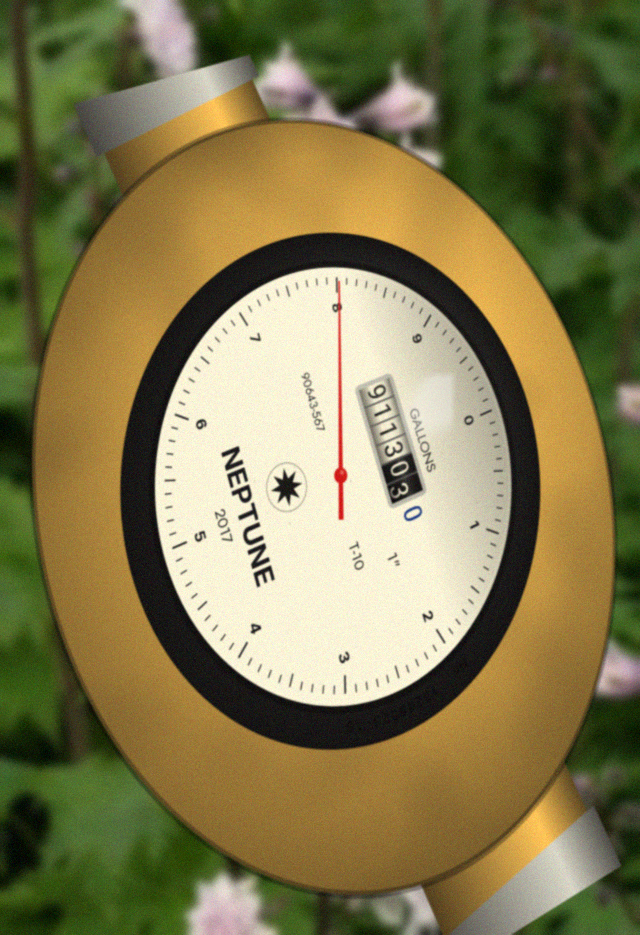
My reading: 9113028.0 gal
